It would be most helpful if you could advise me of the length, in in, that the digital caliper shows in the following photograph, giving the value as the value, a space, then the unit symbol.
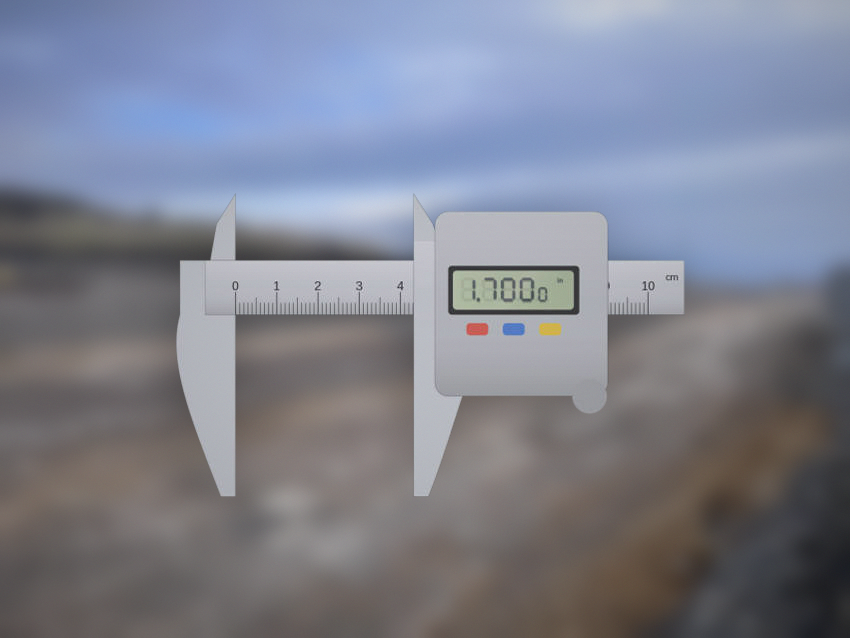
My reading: 1.7000 in
